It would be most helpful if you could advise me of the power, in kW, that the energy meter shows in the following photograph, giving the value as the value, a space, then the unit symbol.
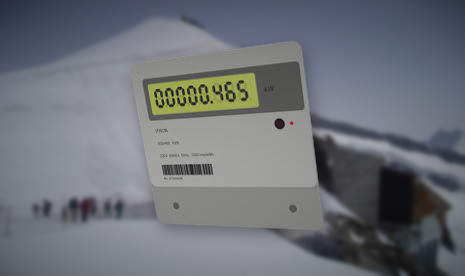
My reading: 0.465 kW
